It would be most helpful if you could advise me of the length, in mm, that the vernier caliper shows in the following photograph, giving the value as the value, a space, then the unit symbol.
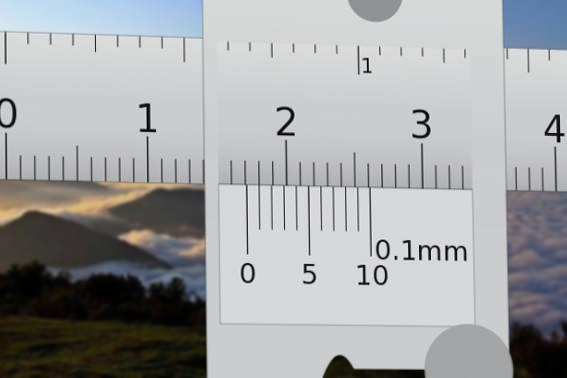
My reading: 17.1 mm
